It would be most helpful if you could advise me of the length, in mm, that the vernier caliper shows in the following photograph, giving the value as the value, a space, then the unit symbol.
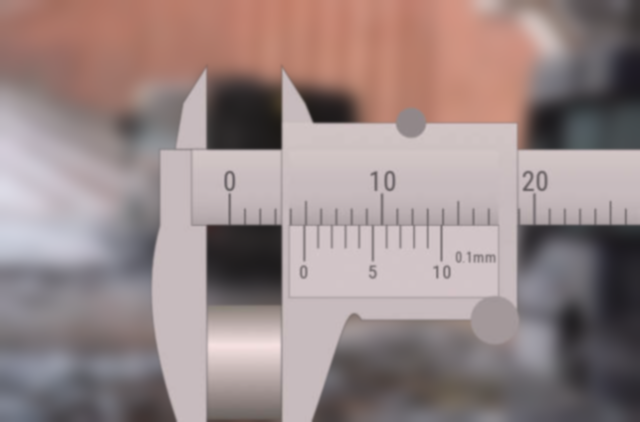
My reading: 4.9 mm
